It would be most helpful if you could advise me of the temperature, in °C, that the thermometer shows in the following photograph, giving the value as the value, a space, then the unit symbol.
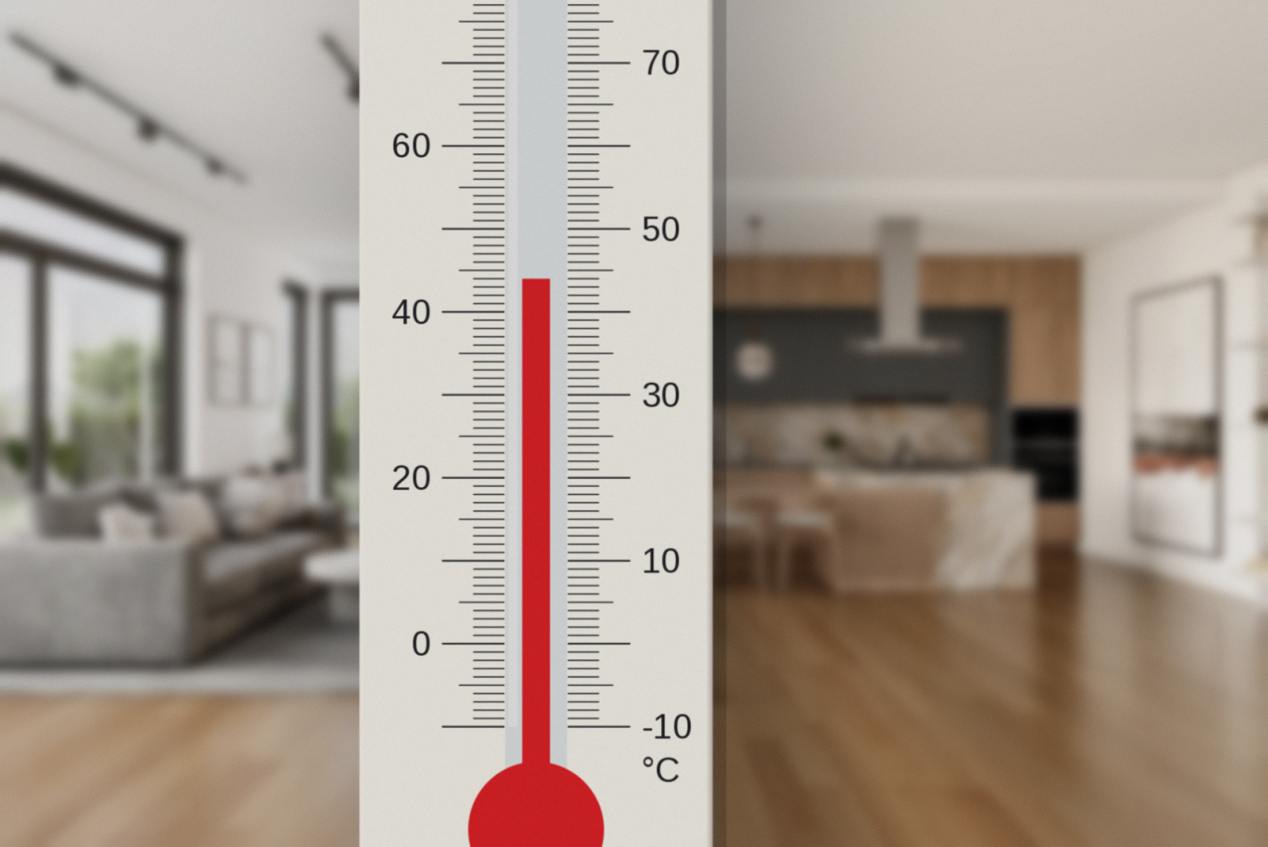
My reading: 44 °C
